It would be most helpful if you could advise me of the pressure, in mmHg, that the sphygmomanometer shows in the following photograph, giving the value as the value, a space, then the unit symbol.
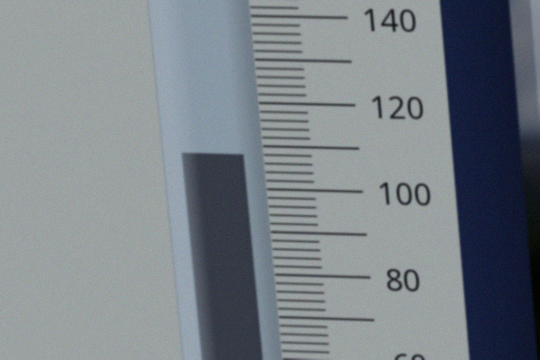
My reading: 108 mmHg
